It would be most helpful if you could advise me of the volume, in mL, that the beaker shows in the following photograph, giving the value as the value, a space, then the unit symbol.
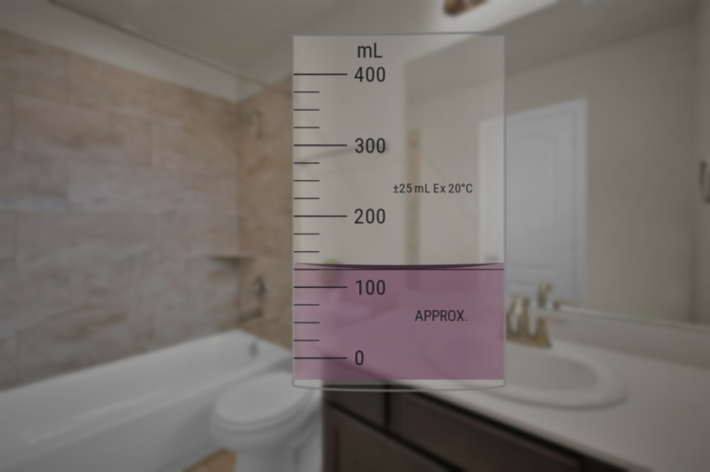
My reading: 125 mL
